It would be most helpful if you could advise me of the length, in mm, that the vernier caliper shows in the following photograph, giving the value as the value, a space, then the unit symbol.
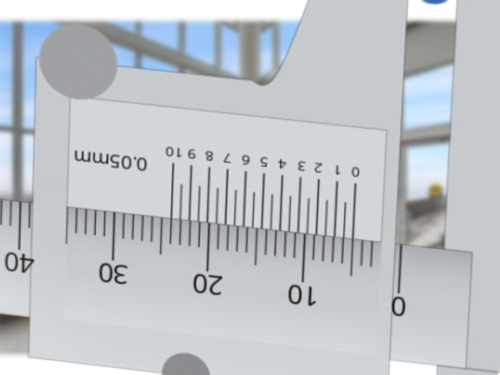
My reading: 5.0 mm
